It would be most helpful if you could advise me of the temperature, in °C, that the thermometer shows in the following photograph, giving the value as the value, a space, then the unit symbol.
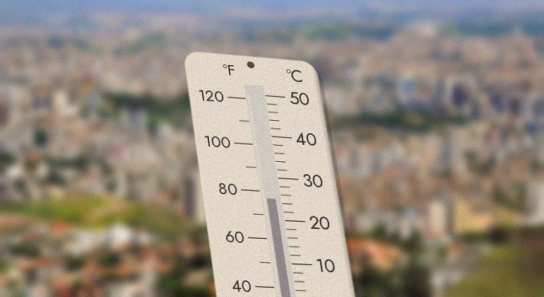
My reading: 25 °C
